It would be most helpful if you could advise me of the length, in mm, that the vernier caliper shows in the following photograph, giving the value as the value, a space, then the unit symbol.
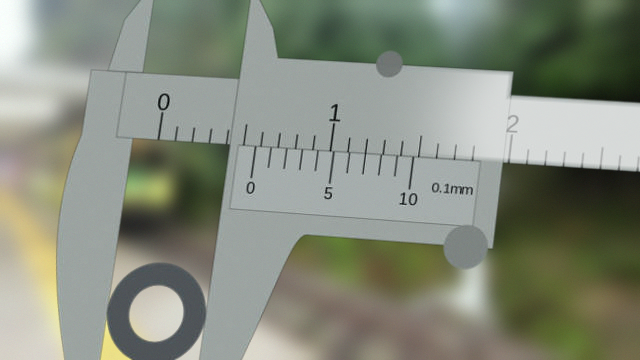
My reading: 5.7 mm
